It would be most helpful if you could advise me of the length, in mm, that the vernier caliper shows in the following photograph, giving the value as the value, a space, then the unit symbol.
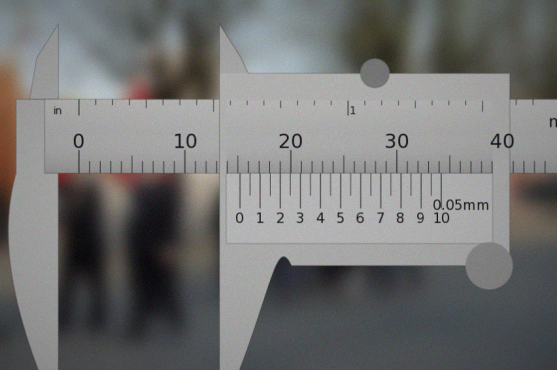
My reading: 15.2 mm
